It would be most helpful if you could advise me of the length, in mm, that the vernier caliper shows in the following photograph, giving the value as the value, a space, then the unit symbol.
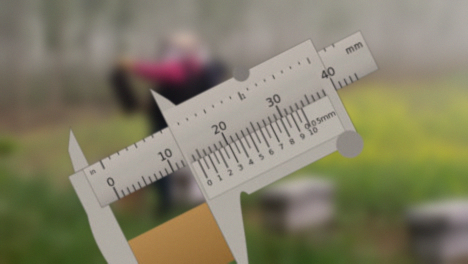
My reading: 14.5 mm
